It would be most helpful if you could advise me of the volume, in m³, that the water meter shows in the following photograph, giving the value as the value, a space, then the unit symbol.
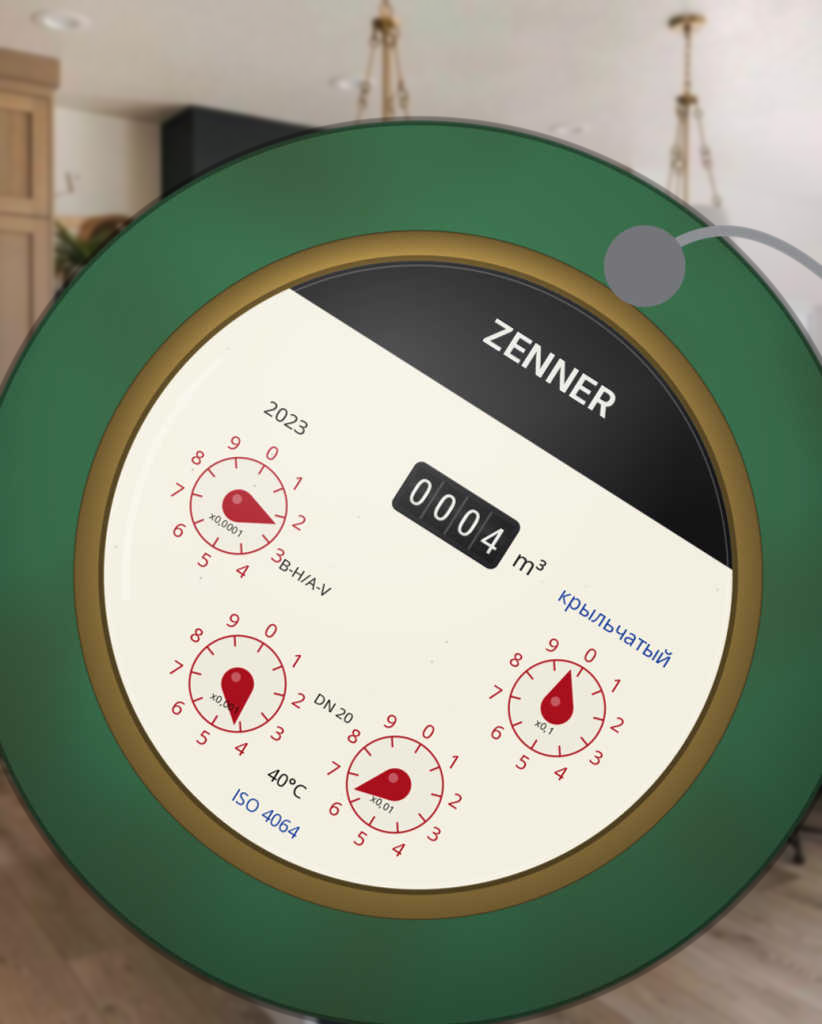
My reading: 3.9642 m³
